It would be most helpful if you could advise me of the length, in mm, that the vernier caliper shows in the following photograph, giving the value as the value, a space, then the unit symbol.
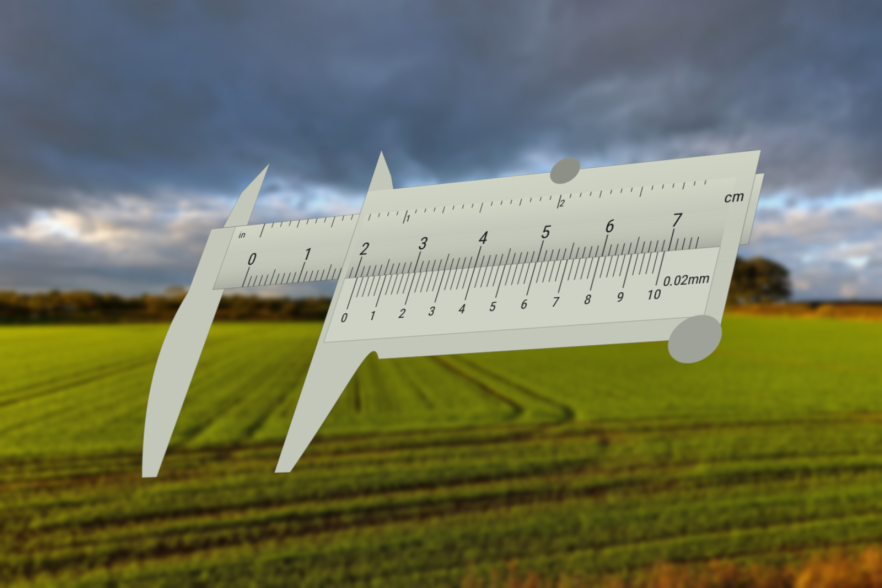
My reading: 20.4 mm
